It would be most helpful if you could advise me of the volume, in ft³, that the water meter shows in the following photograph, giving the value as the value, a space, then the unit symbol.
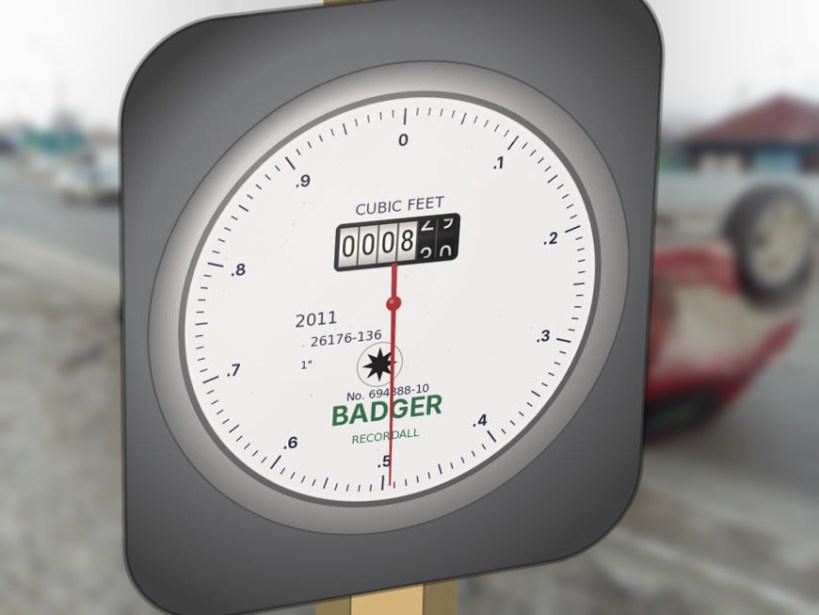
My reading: 829.49 ft³
